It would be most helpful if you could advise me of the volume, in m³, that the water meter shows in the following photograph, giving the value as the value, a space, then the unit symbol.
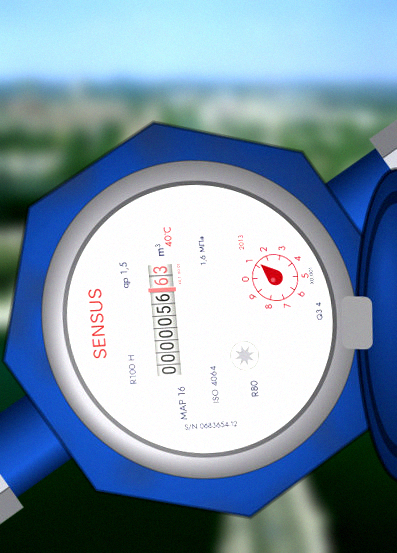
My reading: 56.631 m³
